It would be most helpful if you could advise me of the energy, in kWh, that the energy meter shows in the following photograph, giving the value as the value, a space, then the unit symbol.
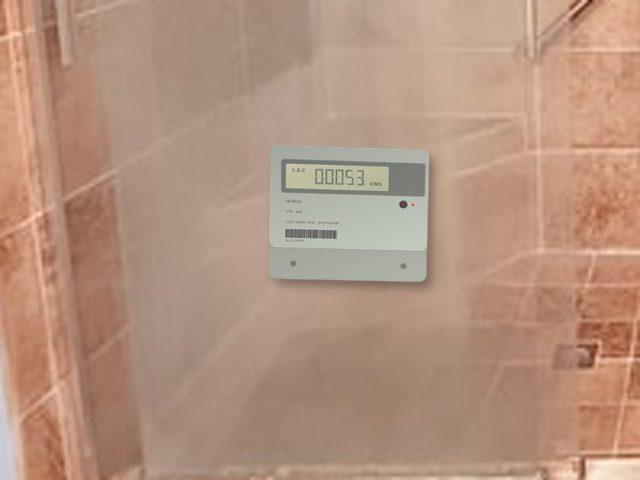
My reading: 53 kWh
